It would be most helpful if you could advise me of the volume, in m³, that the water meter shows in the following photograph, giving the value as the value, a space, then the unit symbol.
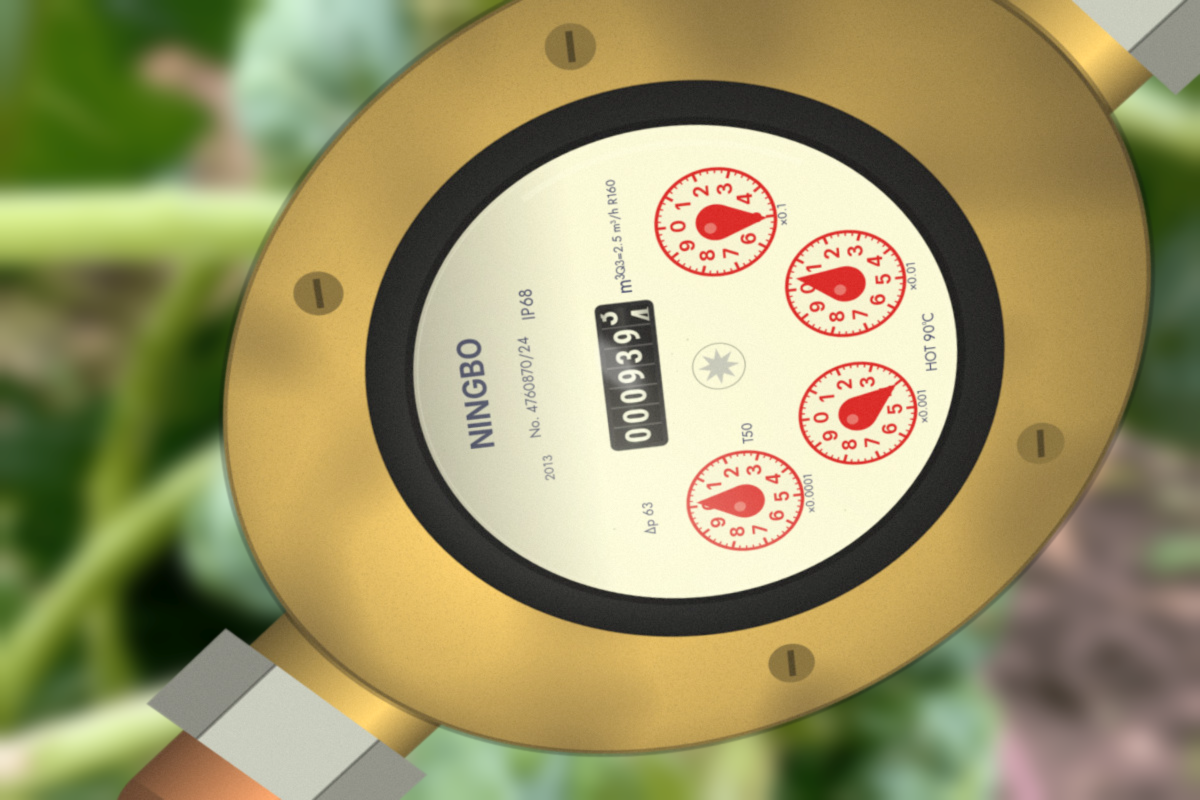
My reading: 9393.5040 m³
